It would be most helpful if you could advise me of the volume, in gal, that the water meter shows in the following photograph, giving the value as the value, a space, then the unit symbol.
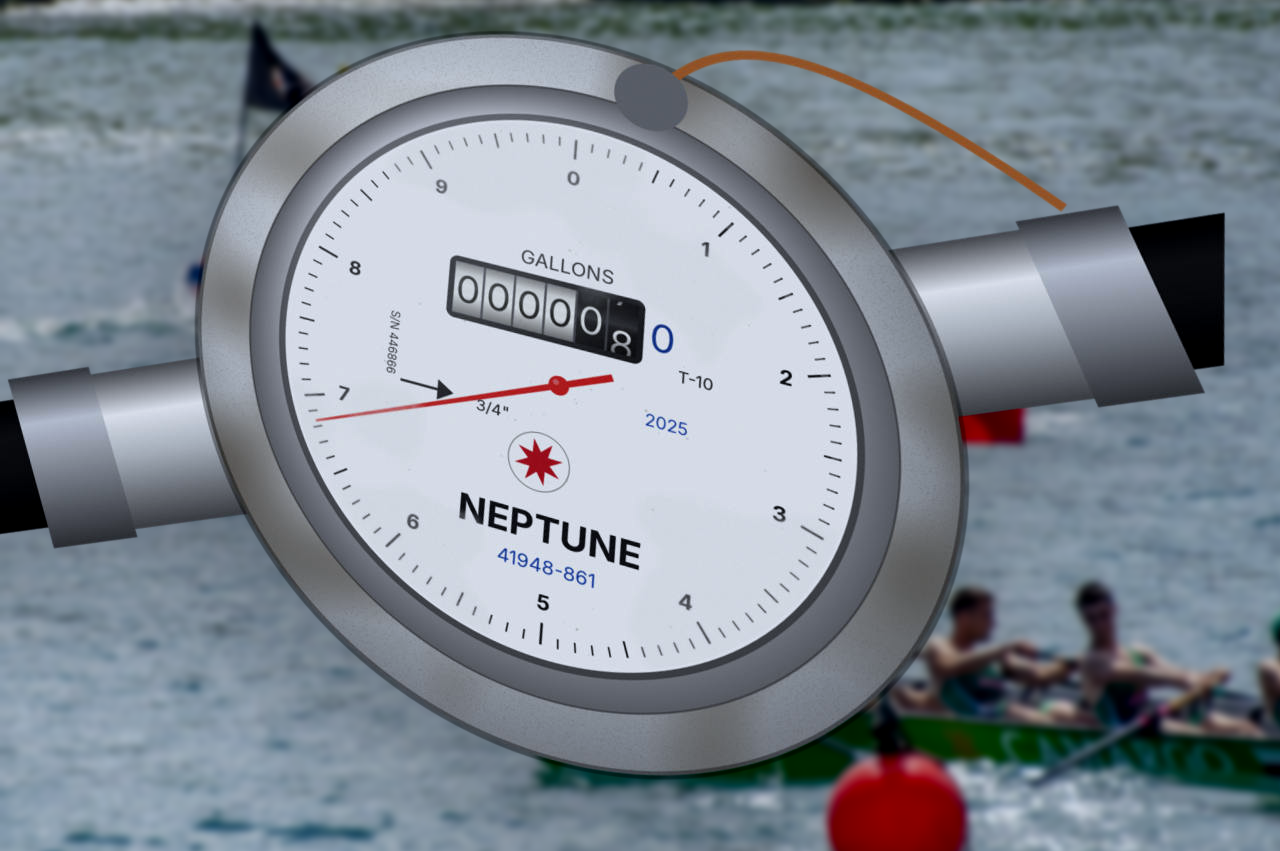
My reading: 76.8 gal
